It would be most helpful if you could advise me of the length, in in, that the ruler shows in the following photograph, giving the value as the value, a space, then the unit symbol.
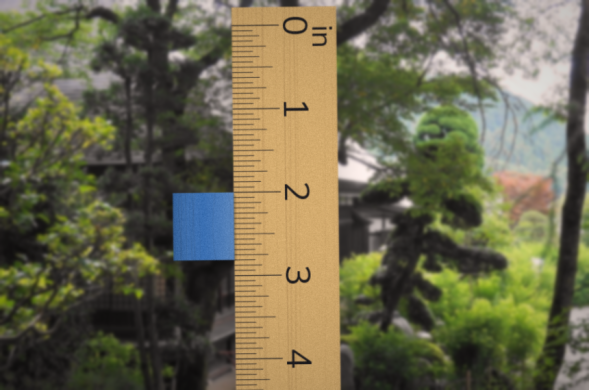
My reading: 0.8125 in
